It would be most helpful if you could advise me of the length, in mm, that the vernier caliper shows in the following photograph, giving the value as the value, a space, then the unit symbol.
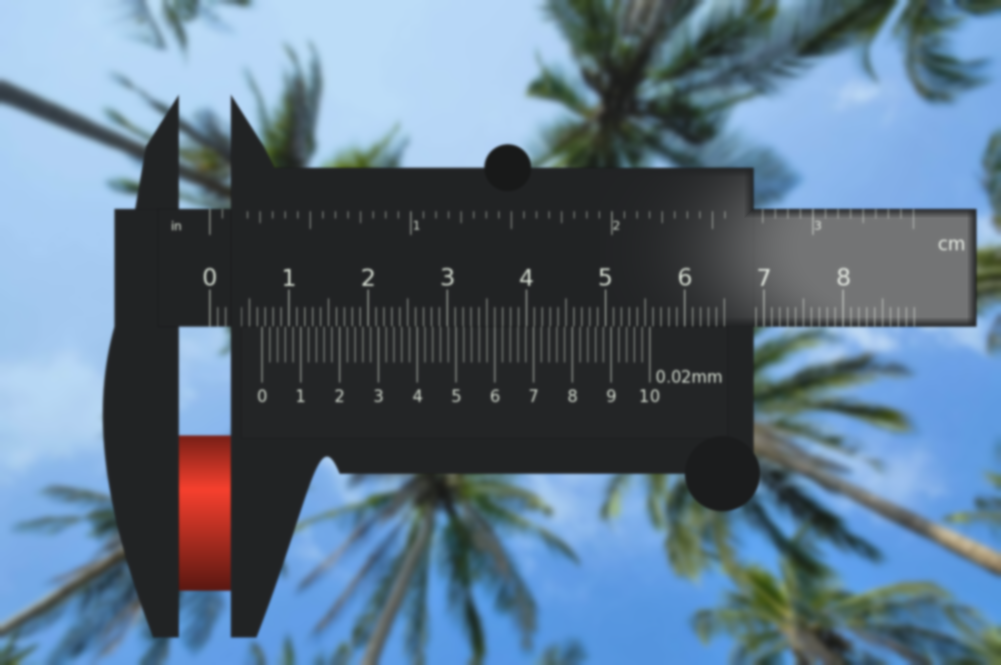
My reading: 6.6 mm
